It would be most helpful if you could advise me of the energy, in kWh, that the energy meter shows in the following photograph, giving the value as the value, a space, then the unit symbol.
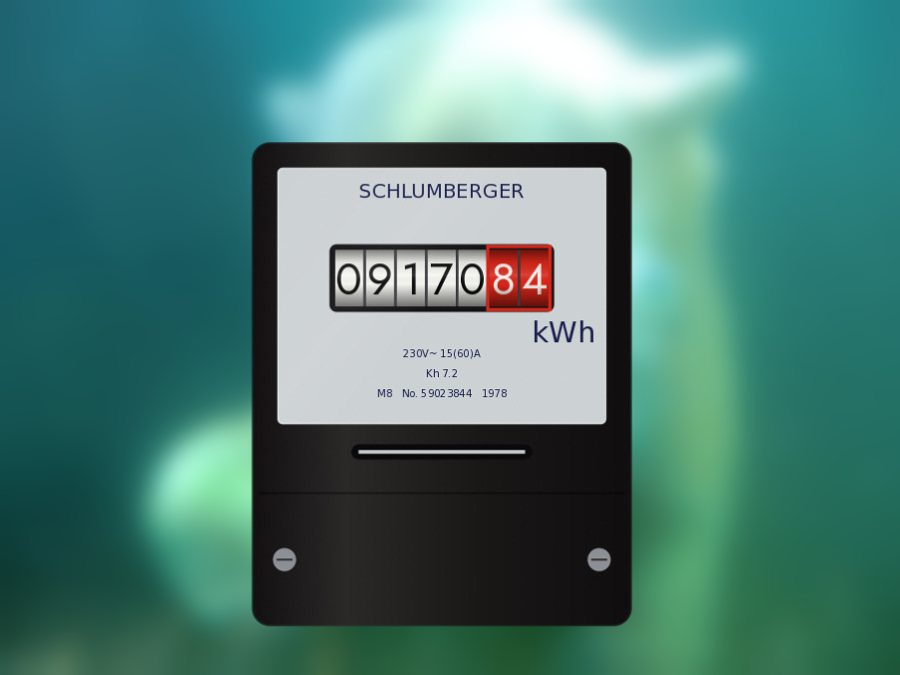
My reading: 9170.84 kWh
